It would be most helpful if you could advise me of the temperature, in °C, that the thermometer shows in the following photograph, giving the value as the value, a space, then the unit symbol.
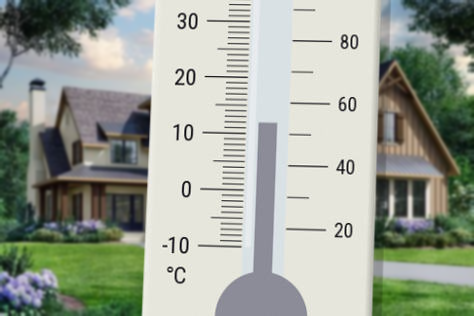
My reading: 12 °C
